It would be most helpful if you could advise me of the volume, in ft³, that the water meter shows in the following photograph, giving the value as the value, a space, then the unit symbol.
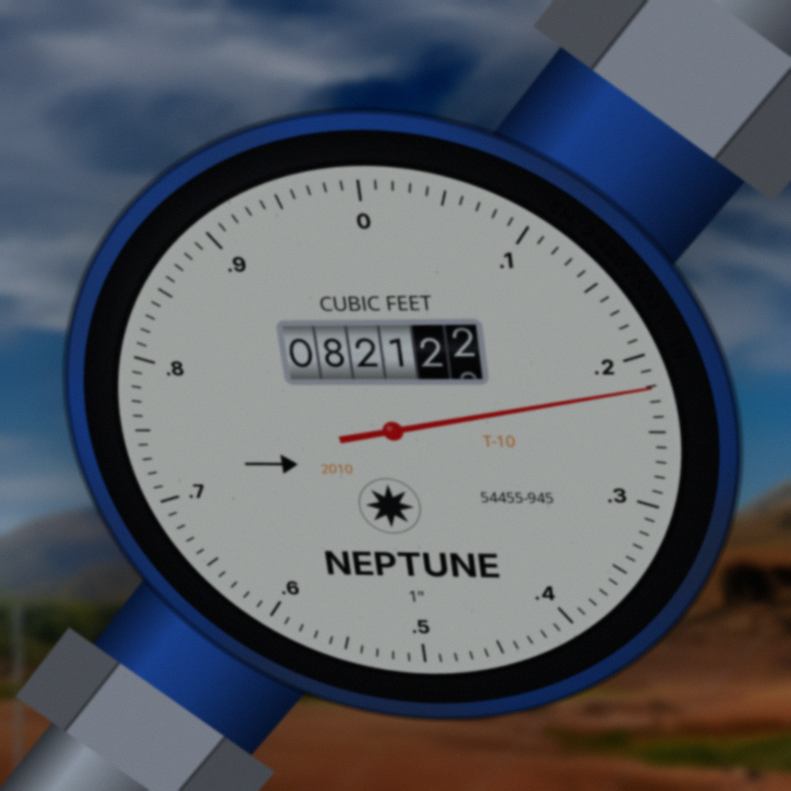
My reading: 82122.22 ft³
